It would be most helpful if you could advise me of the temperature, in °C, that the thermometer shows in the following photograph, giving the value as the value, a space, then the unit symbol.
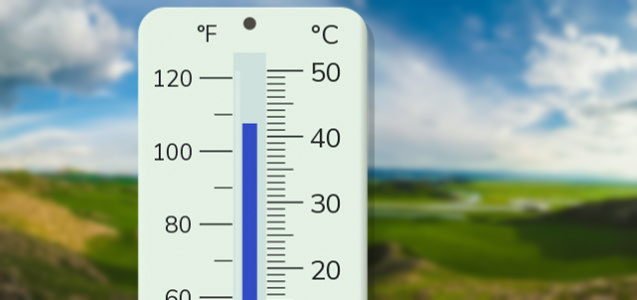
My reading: 42 °C
